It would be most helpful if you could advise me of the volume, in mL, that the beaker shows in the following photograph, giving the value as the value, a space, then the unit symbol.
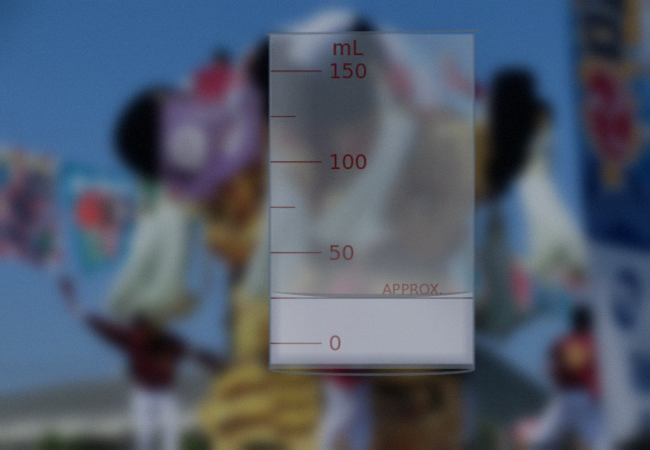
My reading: 25 mL
